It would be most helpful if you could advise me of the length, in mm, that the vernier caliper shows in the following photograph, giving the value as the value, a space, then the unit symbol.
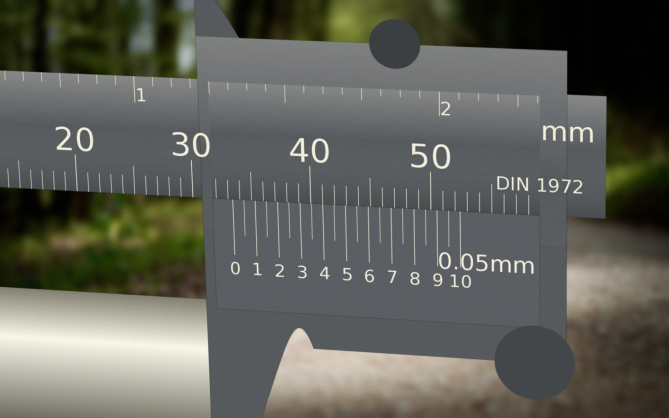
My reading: 33.4 mm
